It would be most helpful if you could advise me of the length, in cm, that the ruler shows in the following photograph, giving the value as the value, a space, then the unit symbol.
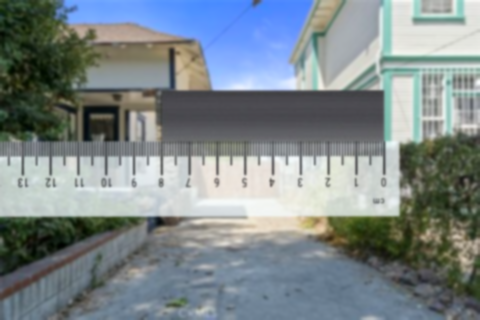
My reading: 8 cm
